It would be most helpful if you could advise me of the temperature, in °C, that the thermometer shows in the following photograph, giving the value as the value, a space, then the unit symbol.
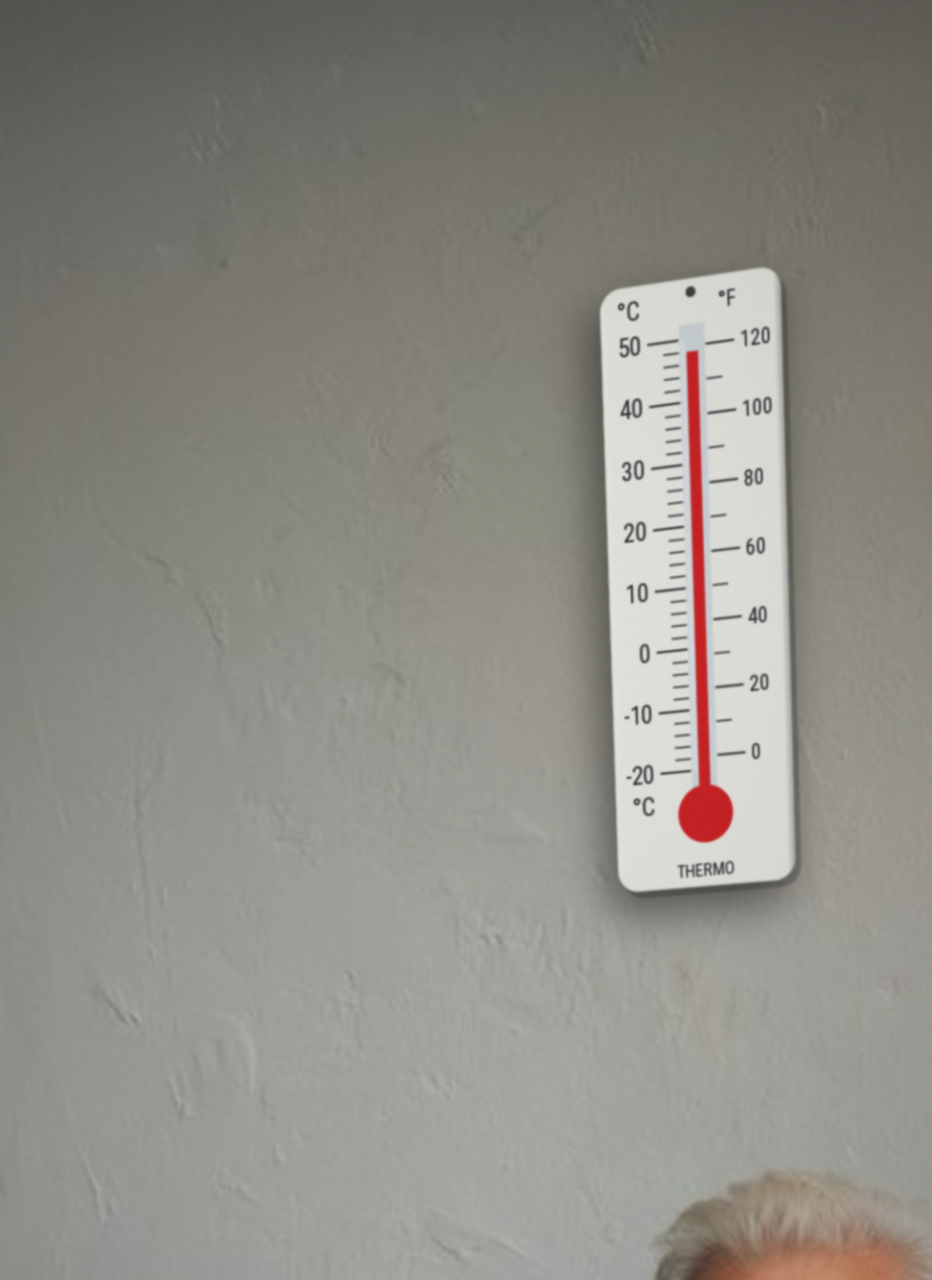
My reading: 48 °C
